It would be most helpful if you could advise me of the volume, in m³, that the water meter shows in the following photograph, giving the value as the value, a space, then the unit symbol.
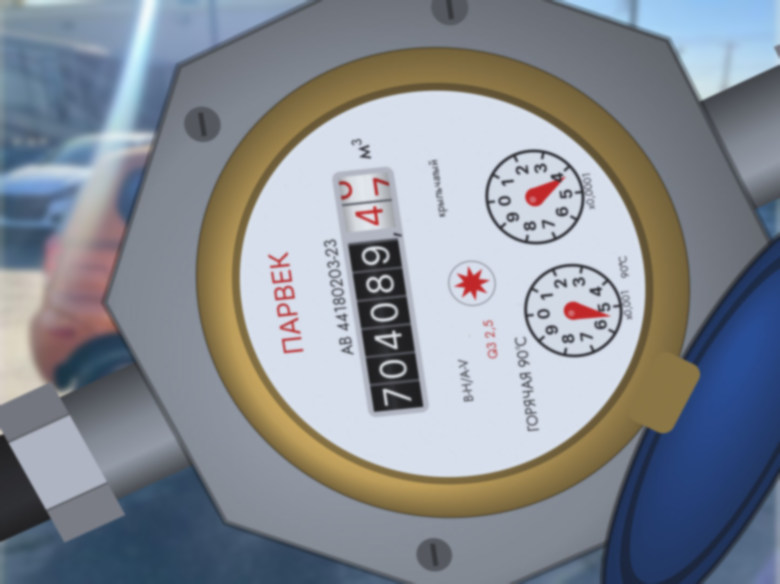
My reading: 704089.4654 m³
